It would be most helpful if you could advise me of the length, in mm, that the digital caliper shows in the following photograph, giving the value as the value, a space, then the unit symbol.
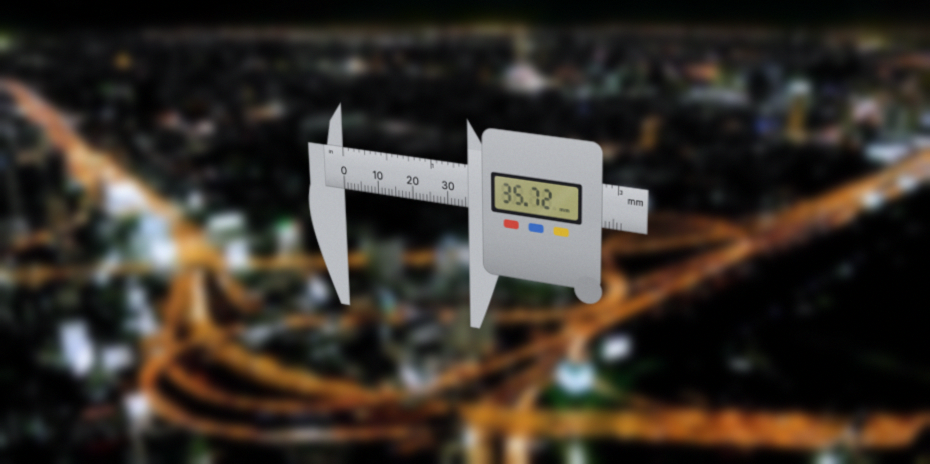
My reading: 35.72 mm
